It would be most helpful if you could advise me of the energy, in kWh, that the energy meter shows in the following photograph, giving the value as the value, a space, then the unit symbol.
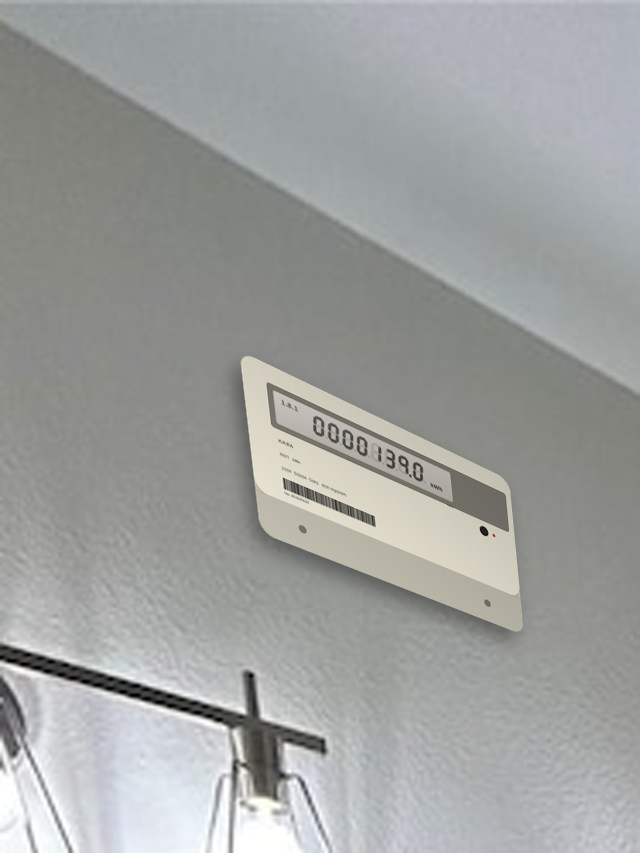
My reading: 139.0 kWh
